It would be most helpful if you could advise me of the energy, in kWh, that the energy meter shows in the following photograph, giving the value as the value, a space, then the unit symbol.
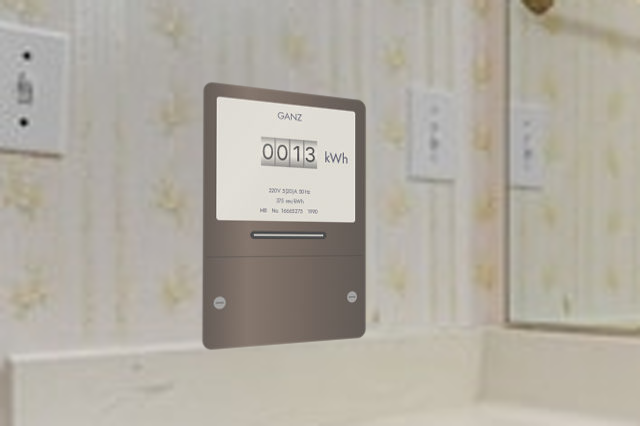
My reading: 13 kWh
